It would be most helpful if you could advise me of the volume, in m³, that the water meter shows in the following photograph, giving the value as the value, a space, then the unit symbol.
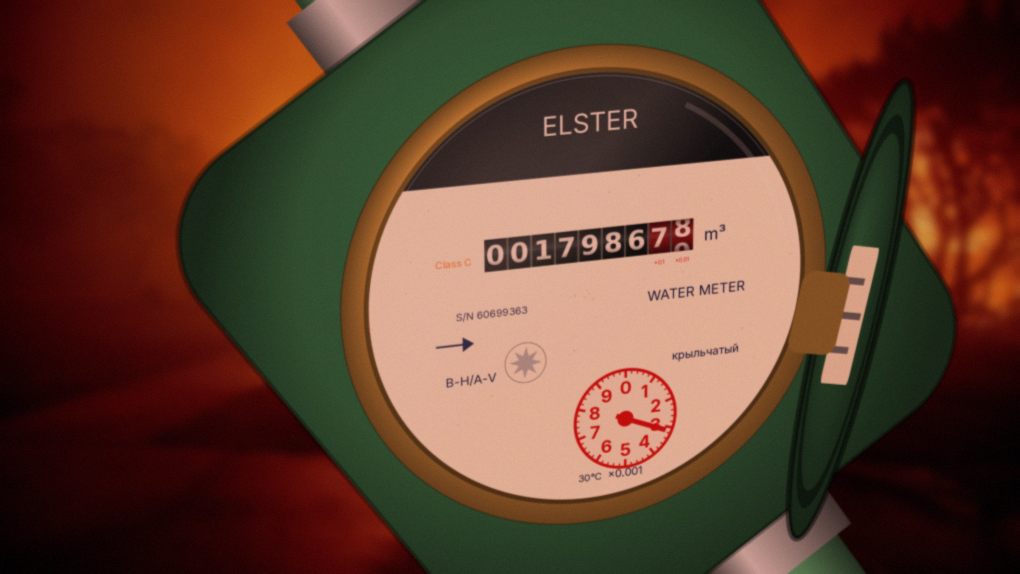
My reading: 17986.783 m³
